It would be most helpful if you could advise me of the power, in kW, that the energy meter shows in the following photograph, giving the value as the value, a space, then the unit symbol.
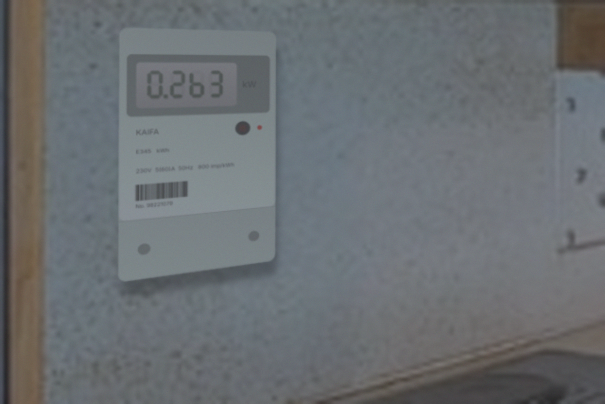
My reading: 0.263 kW
